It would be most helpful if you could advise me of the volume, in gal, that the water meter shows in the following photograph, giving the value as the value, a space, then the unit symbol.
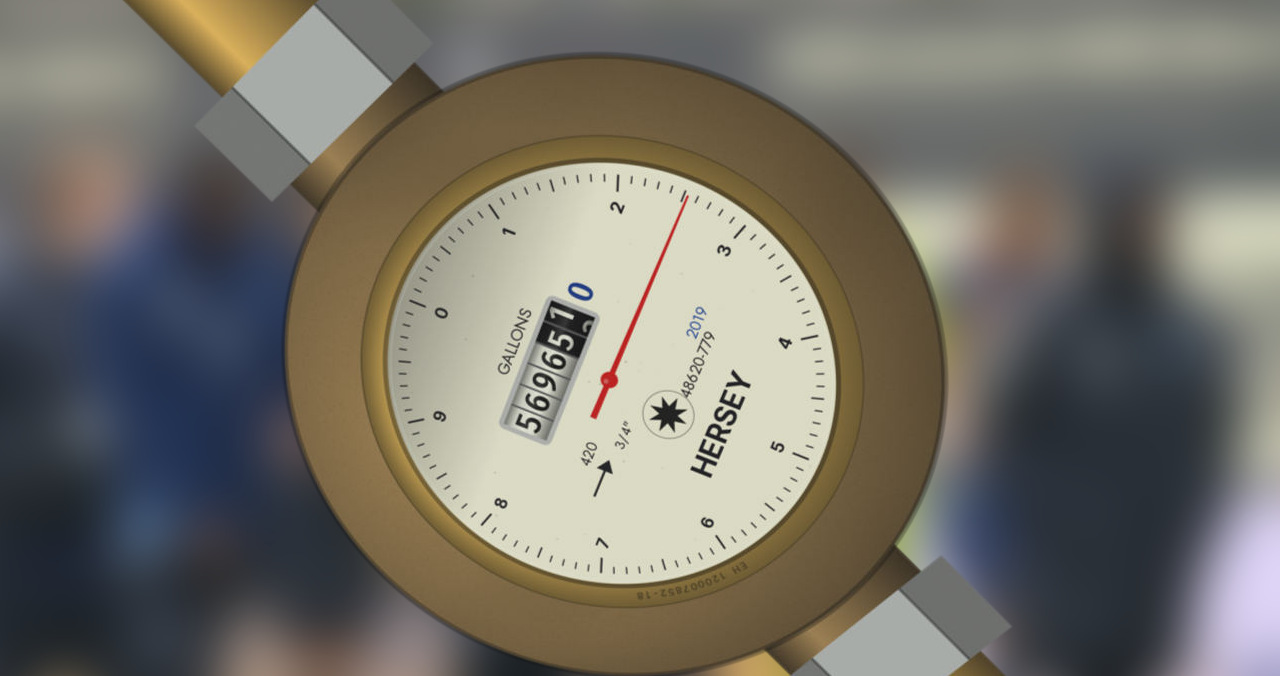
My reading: 5696512.5 gal
